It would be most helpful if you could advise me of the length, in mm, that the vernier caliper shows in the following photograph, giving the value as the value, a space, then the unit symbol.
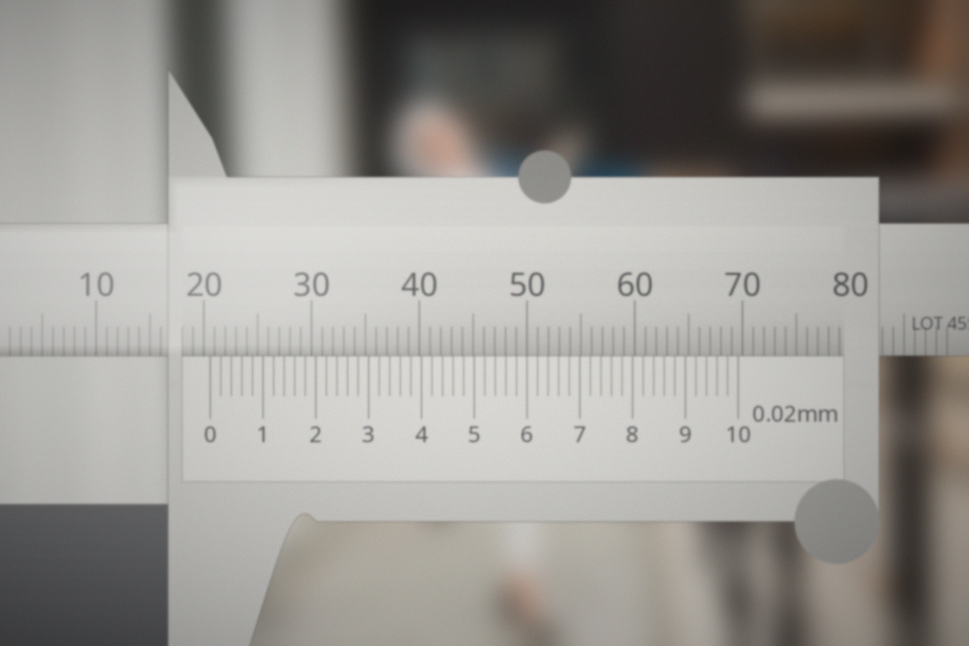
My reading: 20.6 mm
